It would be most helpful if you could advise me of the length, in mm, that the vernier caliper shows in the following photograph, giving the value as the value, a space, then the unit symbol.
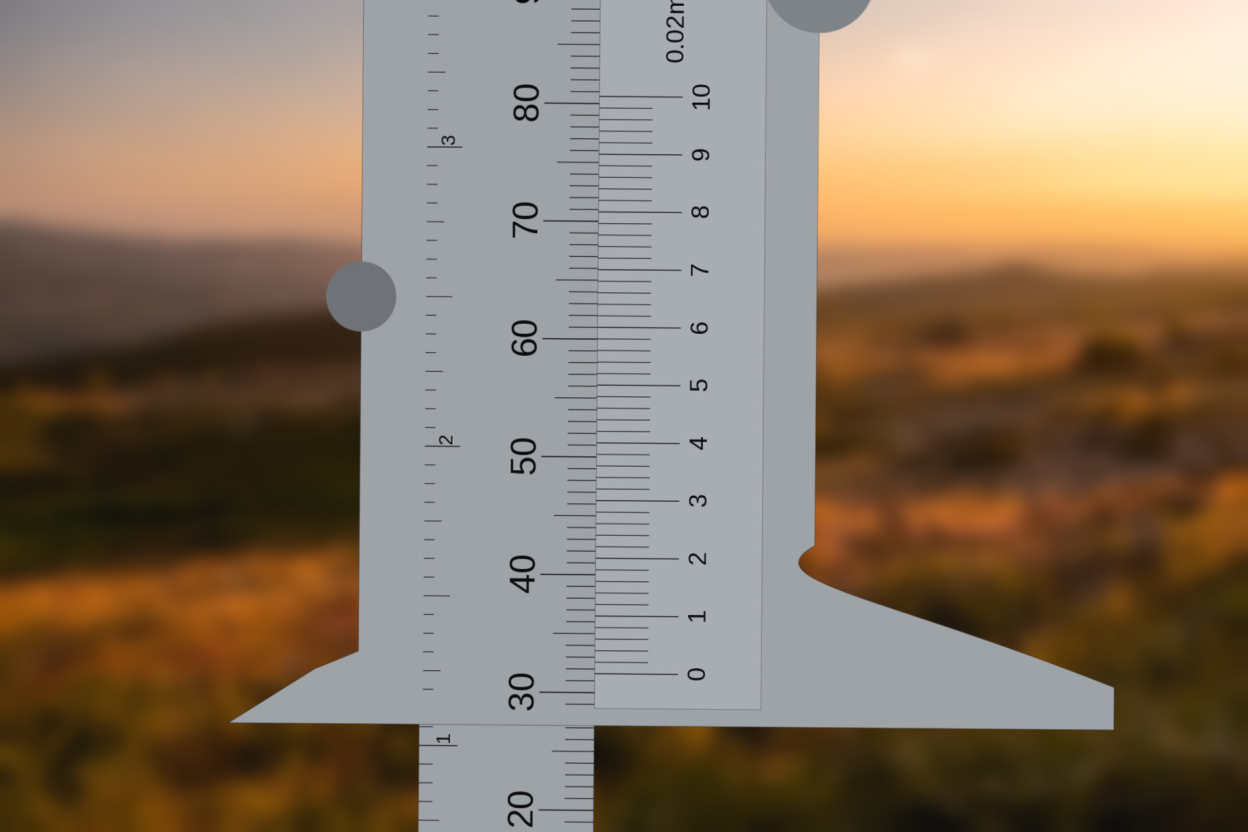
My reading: 31.6 mm
